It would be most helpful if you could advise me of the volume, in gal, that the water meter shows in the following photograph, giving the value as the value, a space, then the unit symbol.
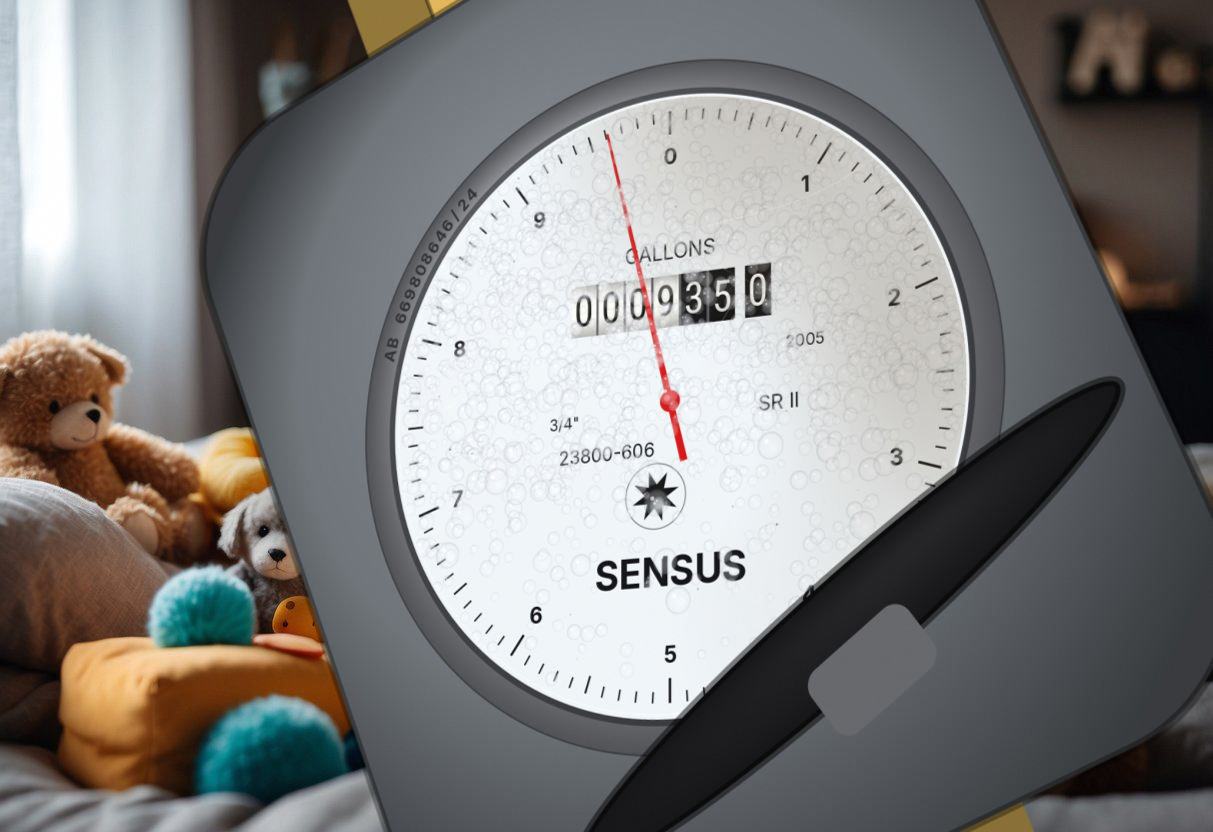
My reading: 9349.6 gal
